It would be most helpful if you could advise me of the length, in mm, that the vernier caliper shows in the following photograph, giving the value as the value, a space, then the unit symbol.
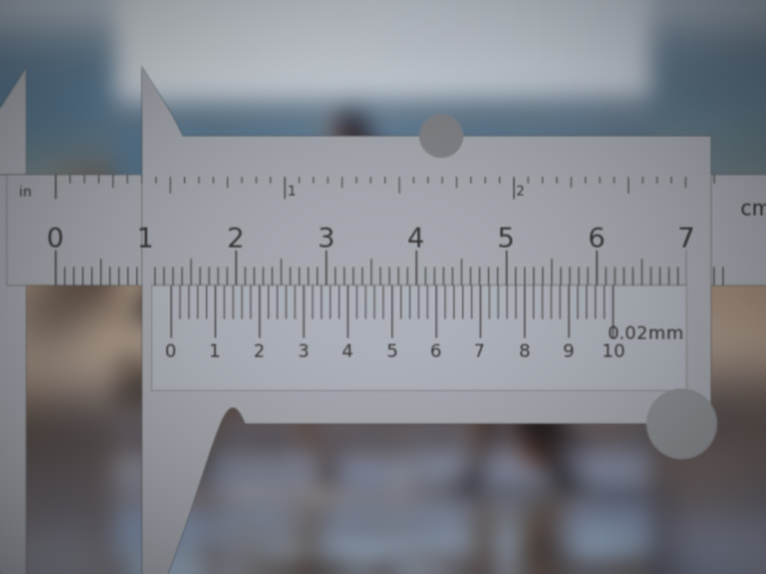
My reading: 12.8 mm
